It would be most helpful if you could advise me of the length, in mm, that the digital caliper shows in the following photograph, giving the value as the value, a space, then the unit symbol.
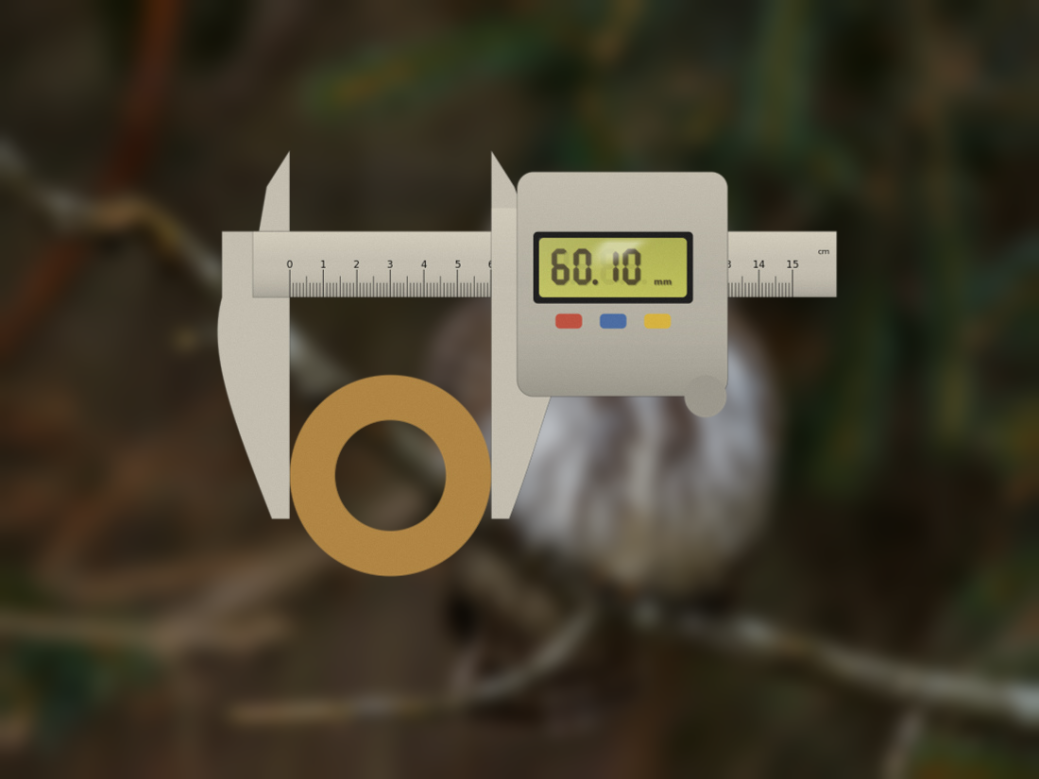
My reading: 60.10 mm
